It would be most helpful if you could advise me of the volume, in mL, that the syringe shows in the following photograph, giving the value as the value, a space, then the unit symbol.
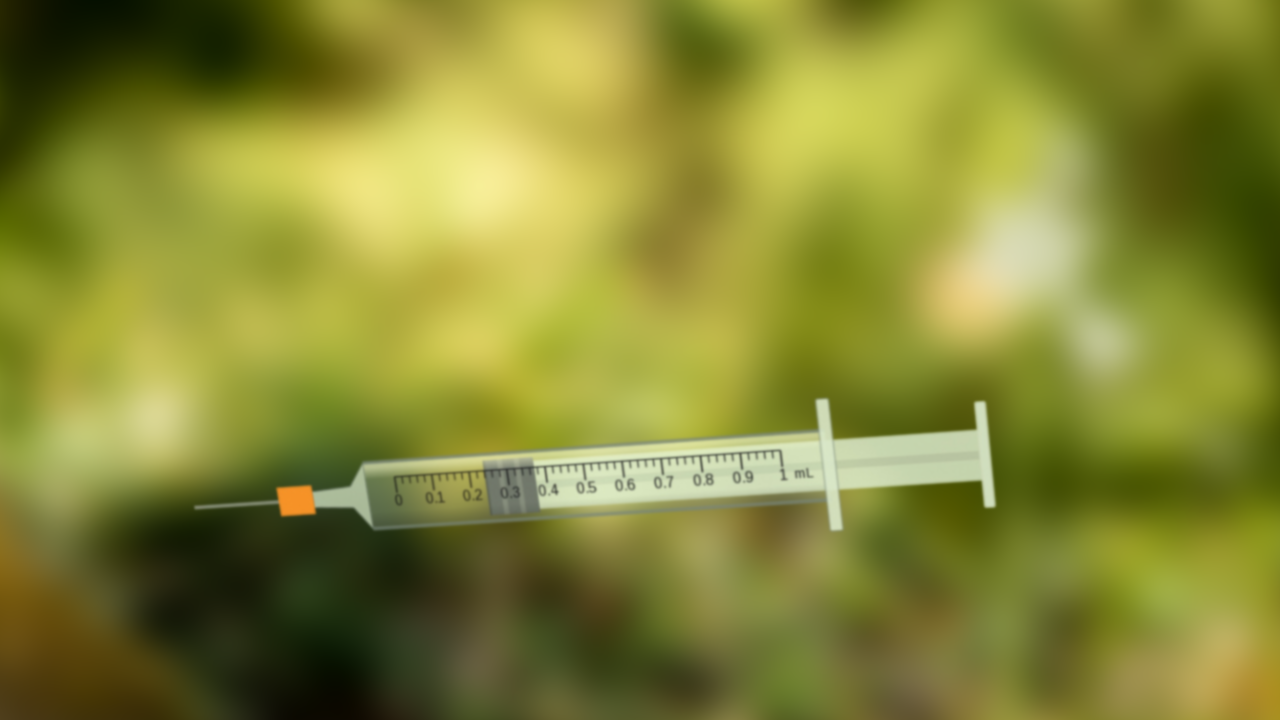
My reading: 0.24 mL
